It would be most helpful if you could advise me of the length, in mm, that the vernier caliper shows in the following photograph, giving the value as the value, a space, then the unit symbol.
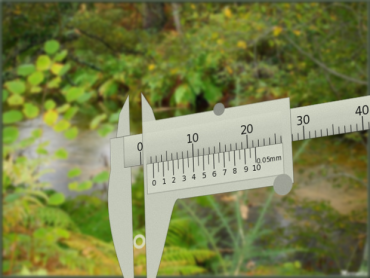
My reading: 2.4 mm
